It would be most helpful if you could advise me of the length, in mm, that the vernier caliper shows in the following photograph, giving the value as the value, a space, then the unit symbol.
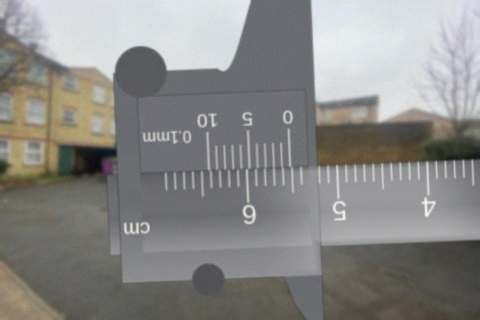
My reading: 55.2 mm
